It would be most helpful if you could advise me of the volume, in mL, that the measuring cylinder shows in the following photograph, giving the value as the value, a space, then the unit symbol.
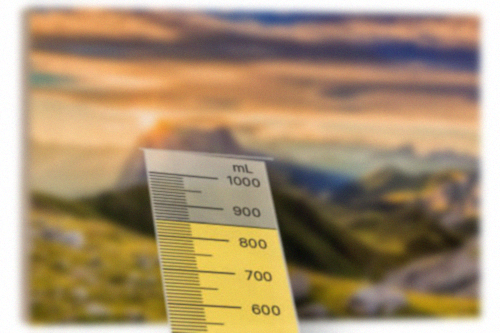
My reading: 850 mL
